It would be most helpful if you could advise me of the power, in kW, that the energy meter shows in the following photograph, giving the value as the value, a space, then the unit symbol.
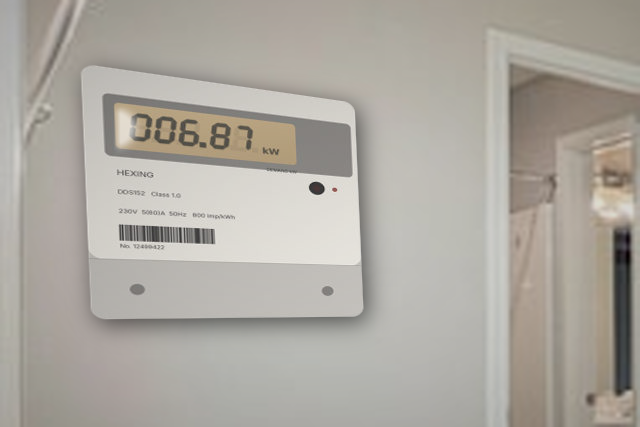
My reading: 6.87 kW
